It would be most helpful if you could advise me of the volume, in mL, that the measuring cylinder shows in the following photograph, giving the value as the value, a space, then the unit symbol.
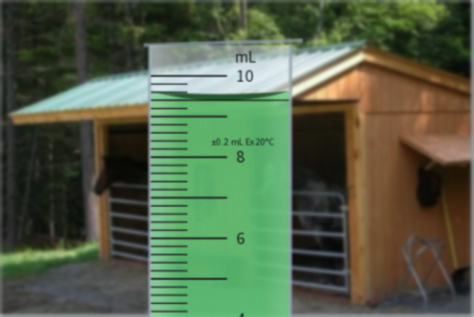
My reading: 9.4 mL
